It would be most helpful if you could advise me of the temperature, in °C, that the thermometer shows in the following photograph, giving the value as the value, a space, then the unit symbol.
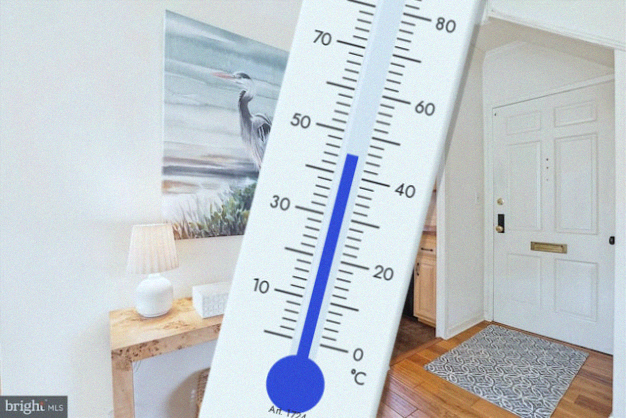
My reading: 45 °C
